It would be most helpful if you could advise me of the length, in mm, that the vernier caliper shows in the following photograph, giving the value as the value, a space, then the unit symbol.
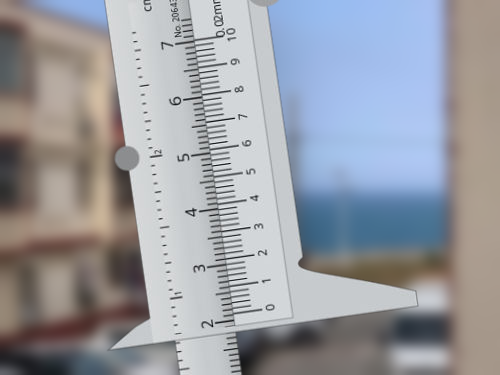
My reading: 21.2 mm
